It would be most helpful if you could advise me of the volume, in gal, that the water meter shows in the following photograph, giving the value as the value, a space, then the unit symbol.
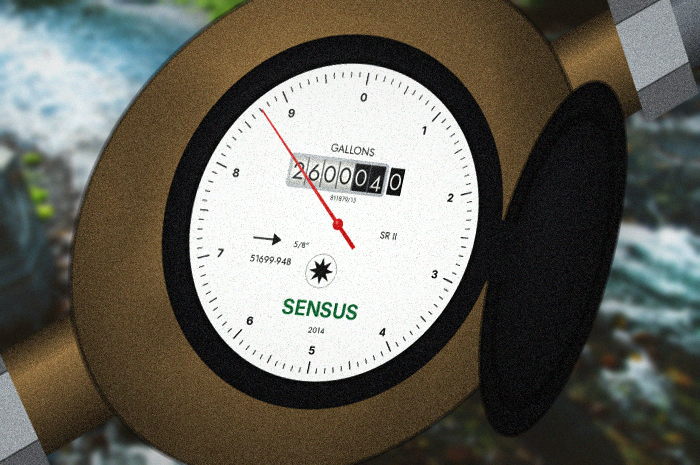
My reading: 2600038.7 gal
